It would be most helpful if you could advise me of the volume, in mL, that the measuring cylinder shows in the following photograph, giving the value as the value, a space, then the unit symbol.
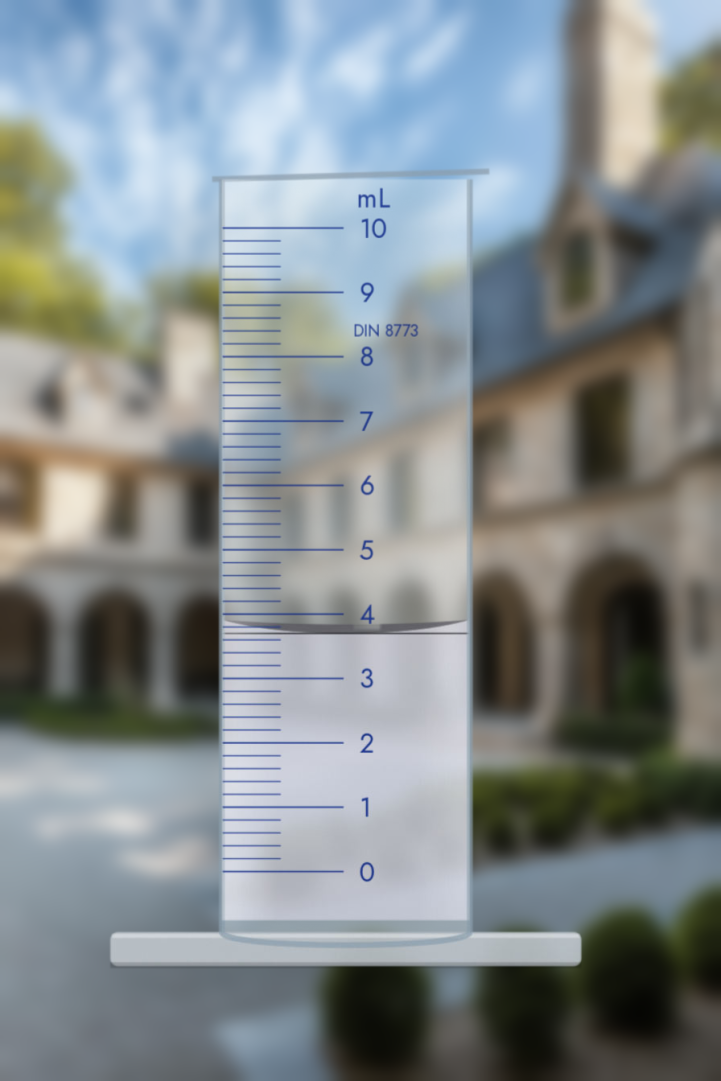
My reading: 3.7 mL
